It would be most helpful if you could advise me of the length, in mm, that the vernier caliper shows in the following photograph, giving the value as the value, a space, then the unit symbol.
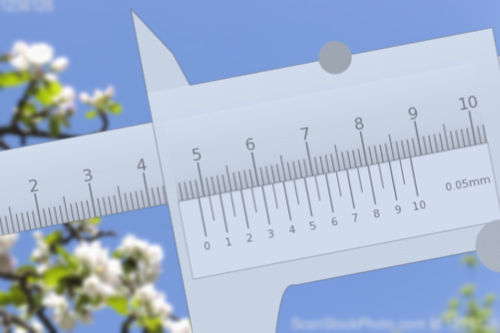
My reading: 49.0 mm
